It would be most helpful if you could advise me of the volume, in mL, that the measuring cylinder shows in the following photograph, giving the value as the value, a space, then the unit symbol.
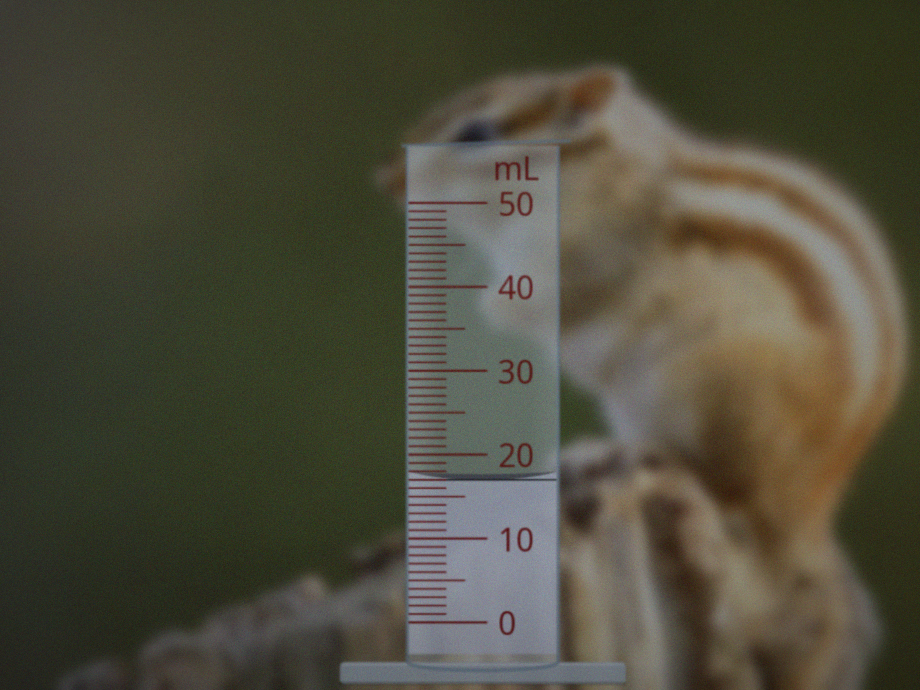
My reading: 17 mL
